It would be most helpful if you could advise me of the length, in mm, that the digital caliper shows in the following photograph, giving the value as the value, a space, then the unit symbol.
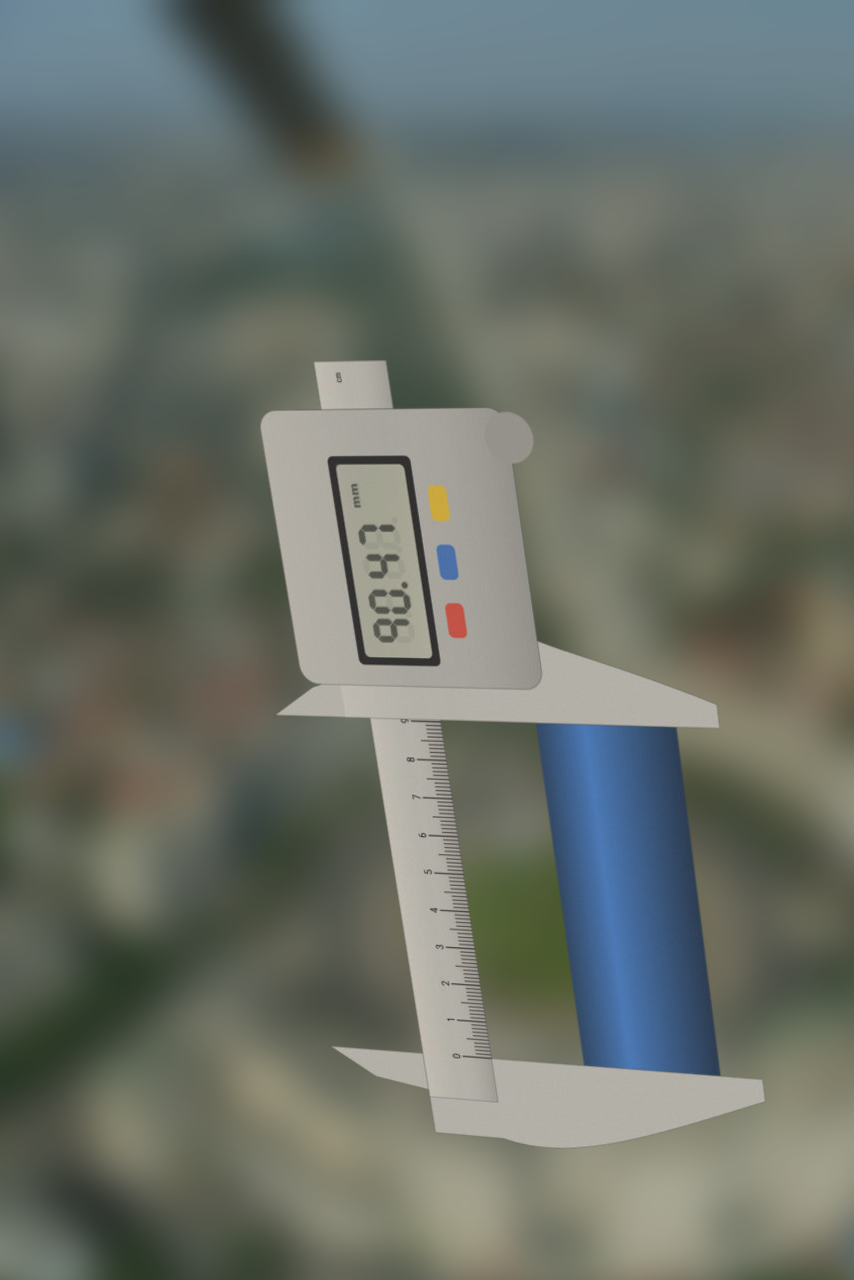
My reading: 90.47 mm
